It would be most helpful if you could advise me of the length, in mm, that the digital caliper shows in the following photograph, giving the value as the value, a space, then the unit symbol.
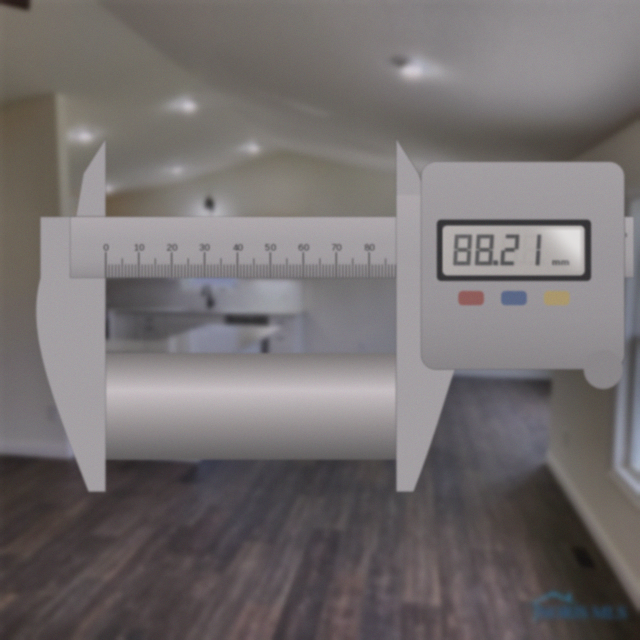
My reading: 88.21 mm
